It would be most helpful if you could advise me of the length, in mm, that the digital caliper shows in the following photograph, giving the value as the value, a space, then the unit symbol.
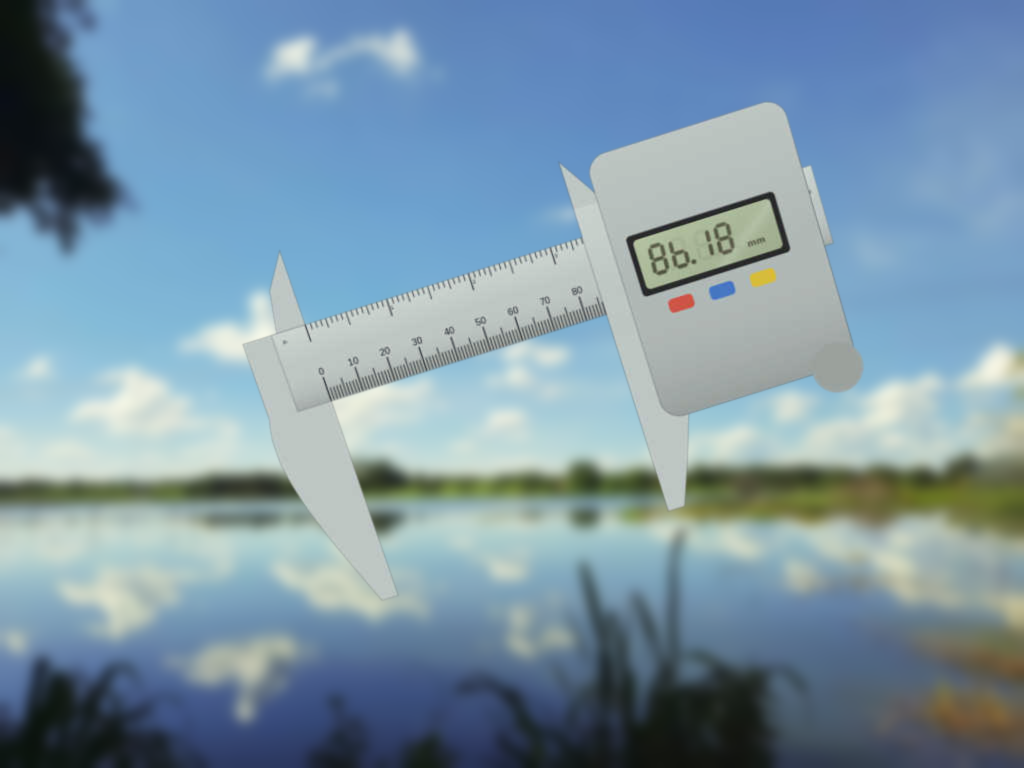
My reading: 86.18 mm
